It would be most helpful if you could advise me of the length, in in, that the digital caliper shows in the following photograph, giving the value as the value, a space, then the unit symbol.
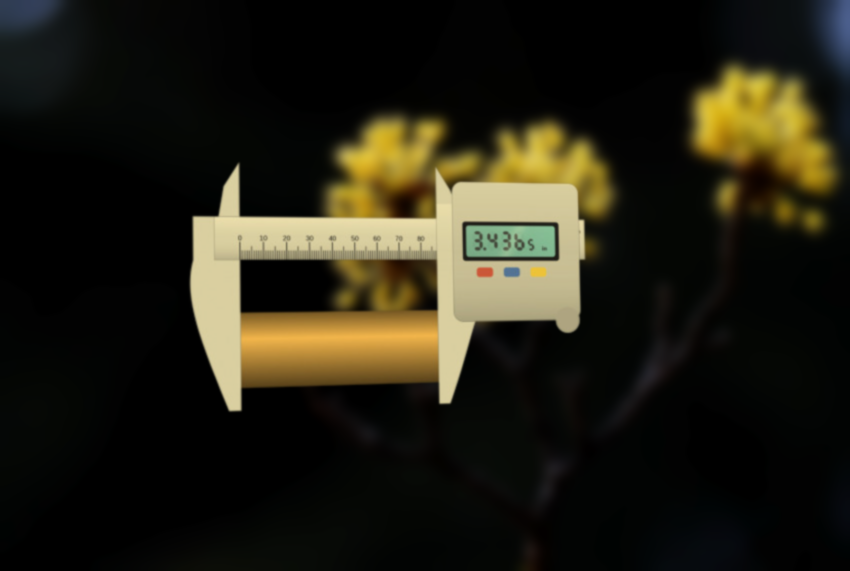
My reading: 3.4365 in
